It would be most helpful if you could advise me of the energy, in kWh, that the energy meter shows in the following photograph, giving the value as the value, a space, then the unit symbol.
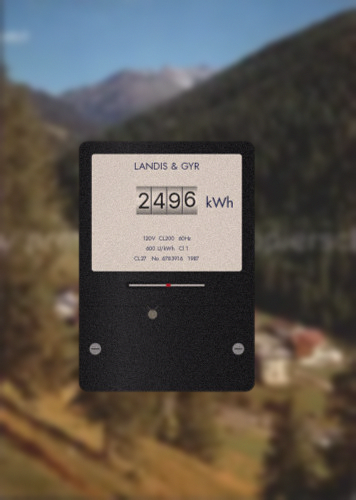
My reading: 2496 kWh
